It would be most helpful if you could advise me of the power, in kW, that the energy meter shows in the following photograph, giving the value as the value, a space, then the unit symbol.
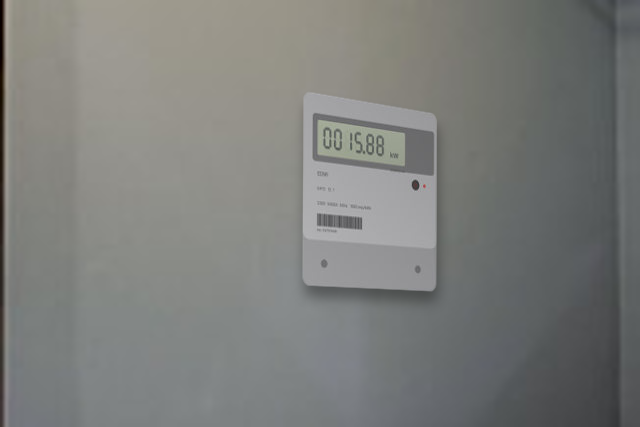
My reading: 15.88 kW
